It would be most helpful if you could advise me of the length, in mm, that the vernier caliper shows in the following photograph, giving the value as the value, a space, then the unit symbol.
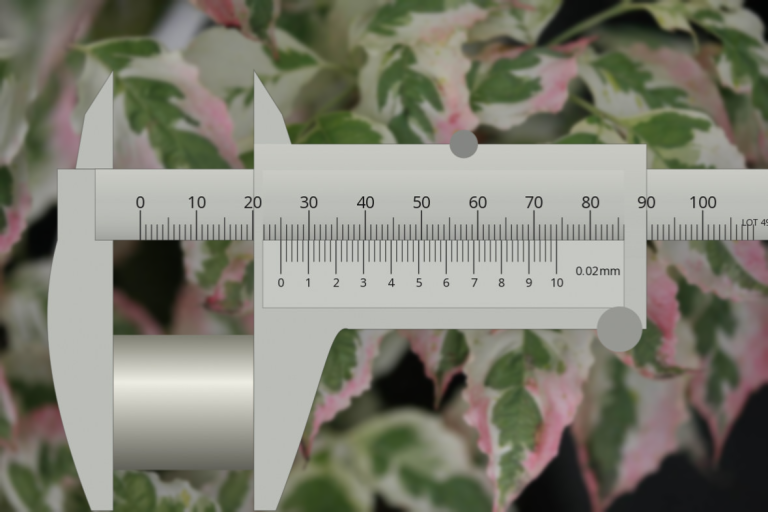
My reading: 25.0 mm
